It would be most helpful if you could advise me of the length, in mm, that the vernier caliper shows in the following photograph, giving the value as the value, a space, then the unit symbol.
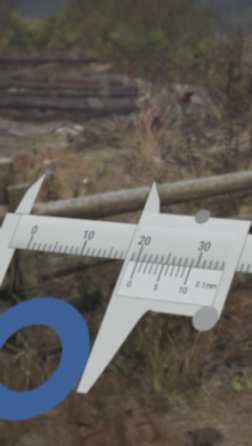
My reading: 20.0 mm
